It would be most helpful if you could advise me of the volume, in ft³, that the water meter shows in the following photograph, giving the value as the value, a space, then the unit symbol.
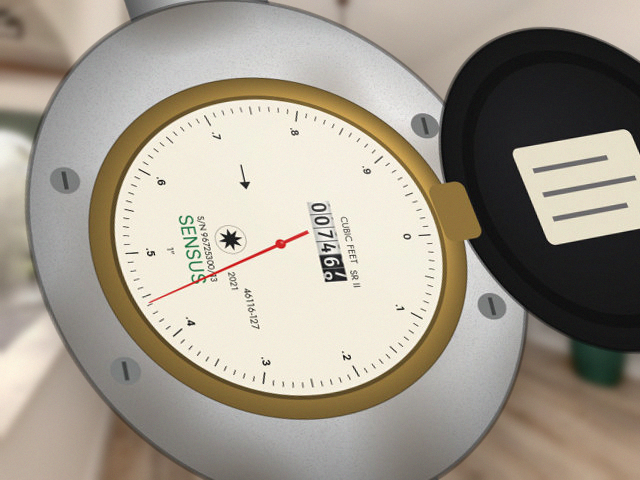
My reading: 7467.44 ft³
